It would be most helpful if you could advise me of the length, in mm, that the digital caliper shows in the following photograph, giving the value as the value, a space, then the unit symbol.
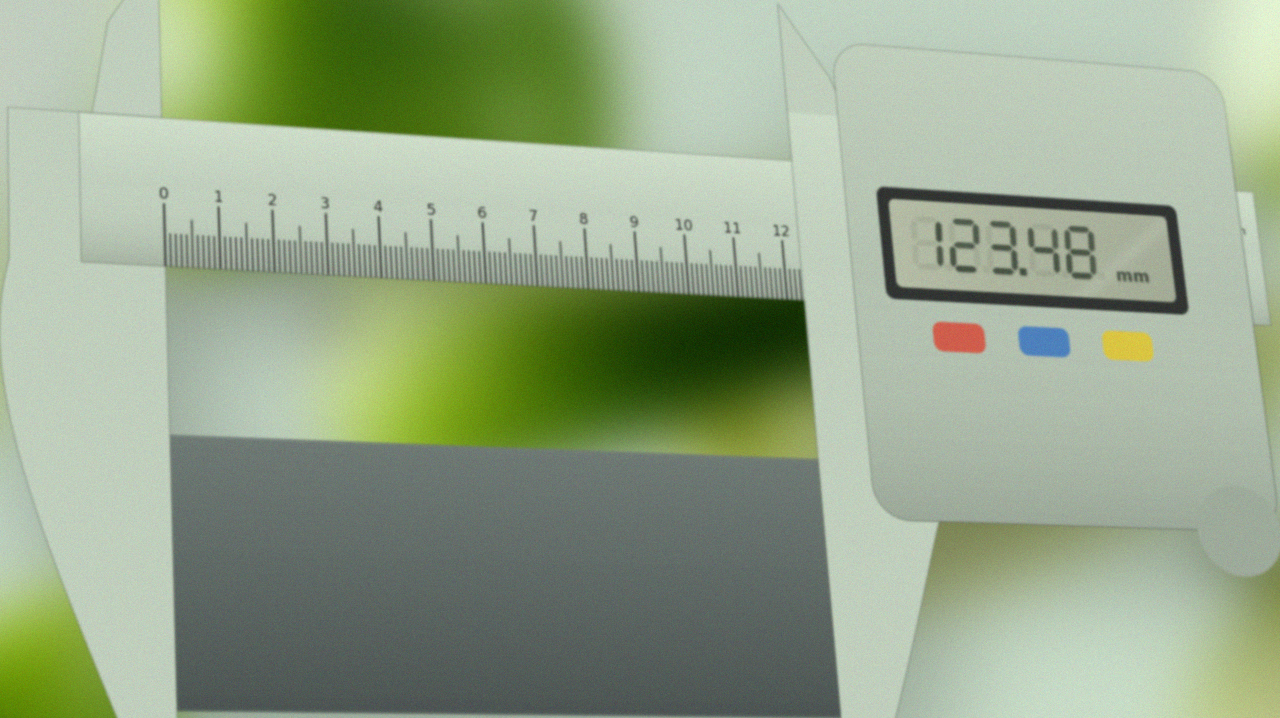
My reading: 123.48 mm
